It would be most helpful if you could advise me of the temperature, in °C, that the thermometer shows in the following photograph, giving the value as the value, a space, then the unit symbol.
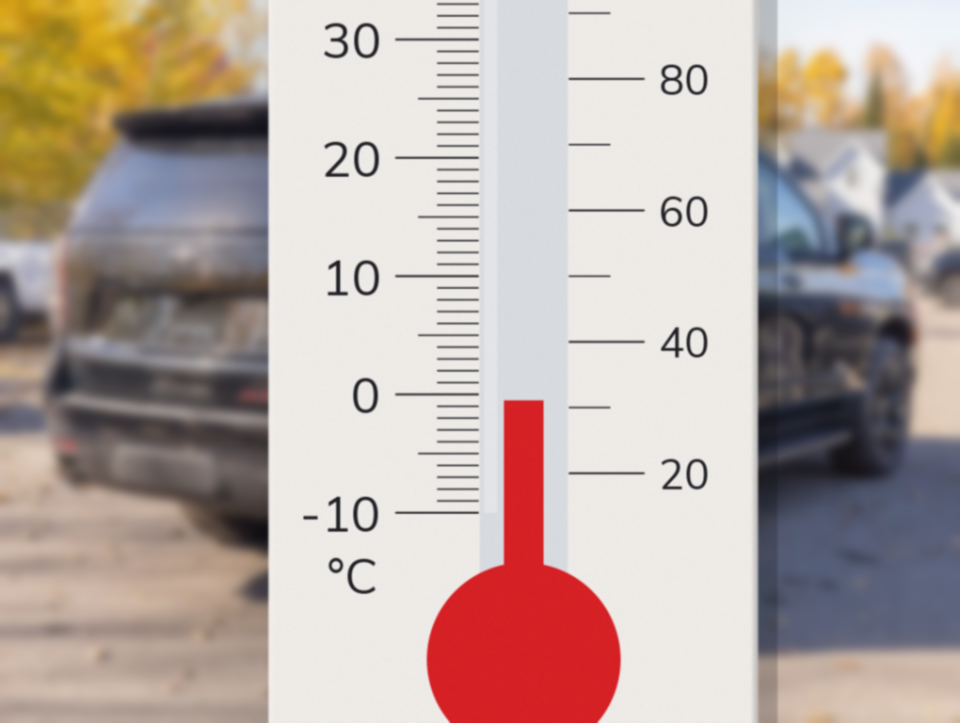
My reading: -0.5 °C
